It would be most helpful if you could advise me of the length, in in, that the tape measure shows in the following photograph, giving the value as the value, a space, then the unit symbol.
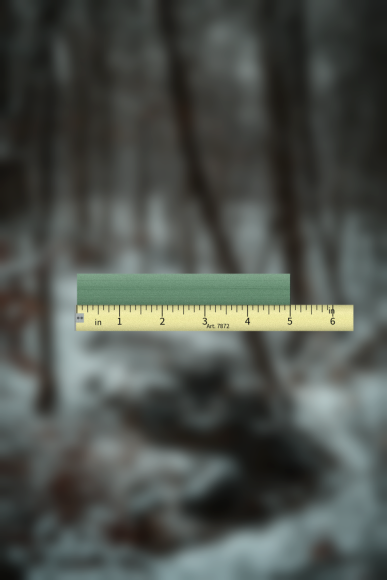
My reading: 5 in
